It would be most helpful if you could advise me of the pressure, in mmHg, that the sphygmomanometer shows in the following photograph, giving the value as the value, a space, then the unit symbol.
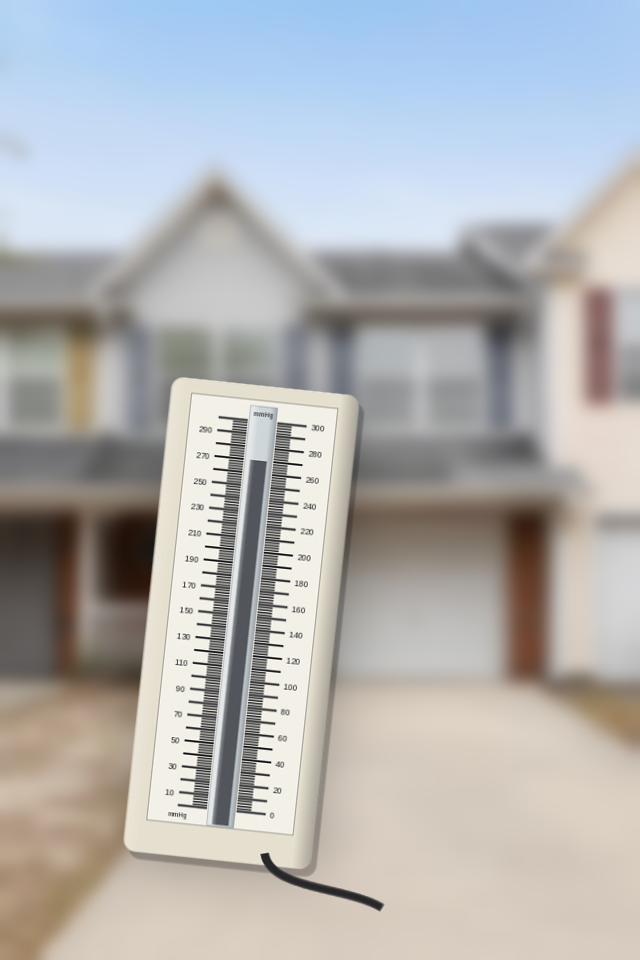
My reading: 270 mmHg
